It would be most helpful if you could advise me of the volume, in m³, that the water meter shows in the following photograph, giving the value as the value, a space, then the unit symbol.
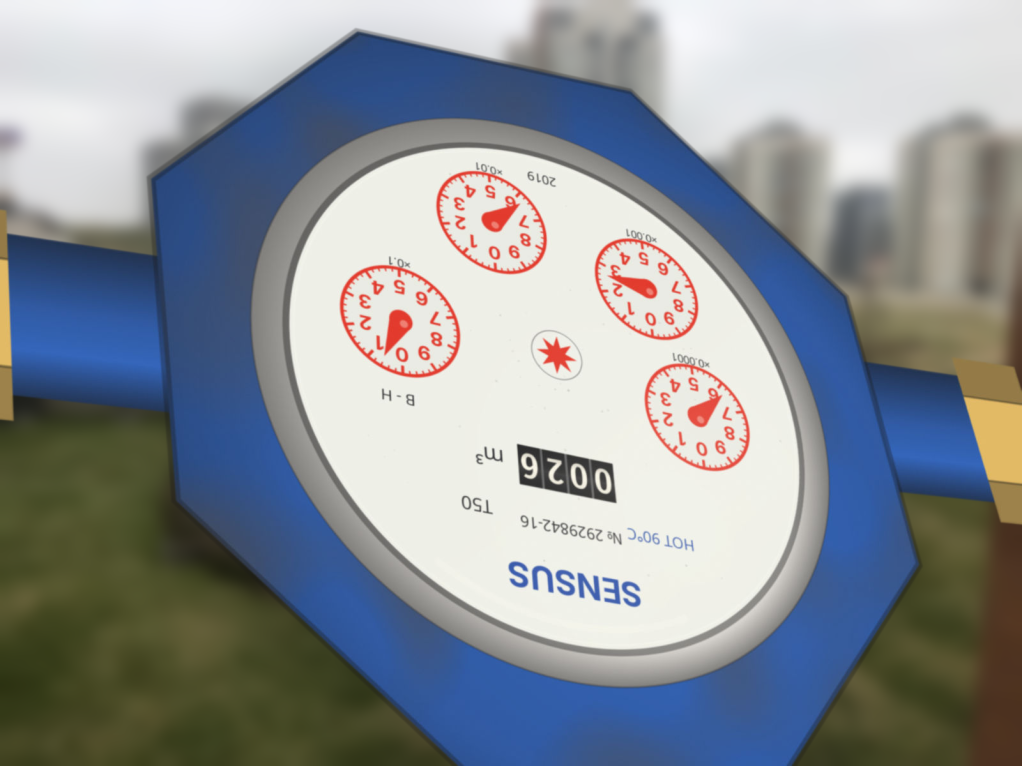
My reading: 26.0626 m³
